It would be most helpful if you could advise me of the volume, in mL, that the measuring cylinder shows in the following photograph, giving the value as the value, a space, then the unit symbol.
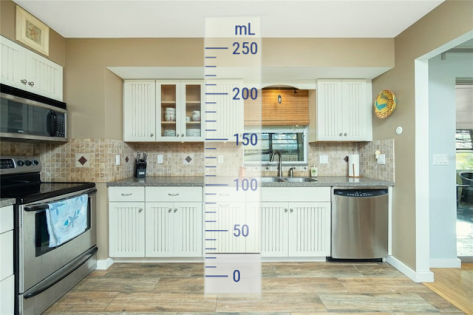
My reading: 25 mL
